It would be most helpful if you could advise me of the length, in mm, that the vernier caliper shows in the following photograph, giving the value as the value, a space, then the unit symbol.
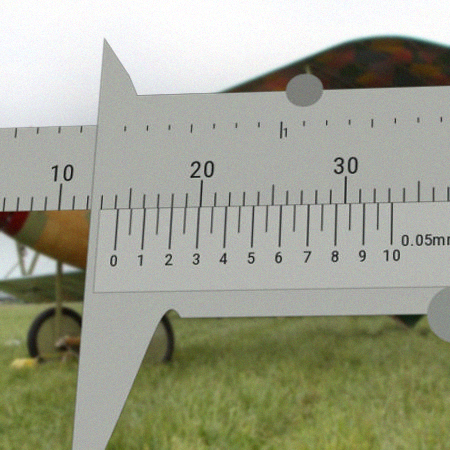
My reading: 14.2 mm
